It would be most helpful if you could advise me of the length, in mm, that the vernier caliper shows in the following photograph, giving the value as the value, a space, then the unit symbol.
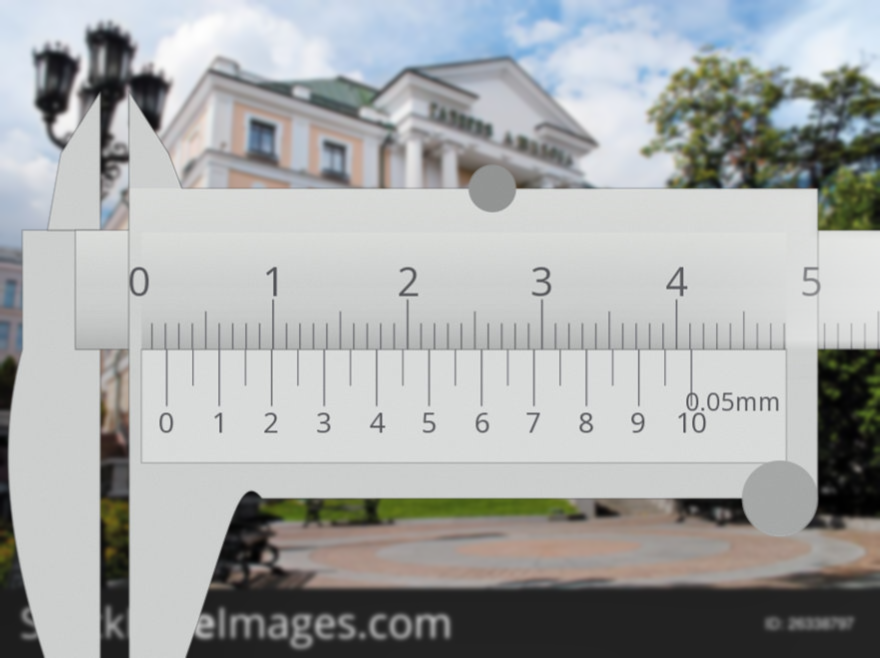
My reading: 2.1 mm
